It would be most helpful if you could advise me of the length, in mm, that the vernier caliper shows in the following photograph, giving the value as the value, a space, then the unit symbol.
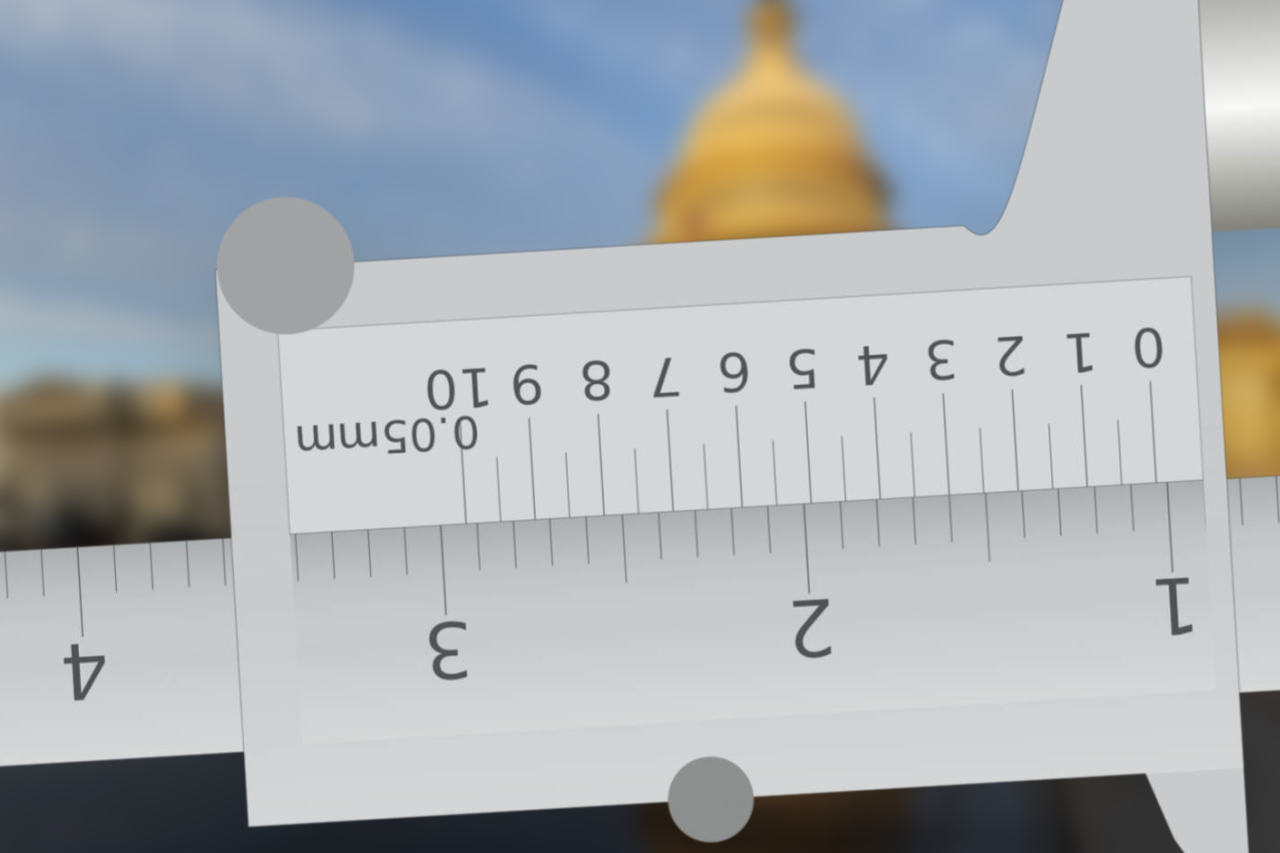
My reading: 10.30 mm
